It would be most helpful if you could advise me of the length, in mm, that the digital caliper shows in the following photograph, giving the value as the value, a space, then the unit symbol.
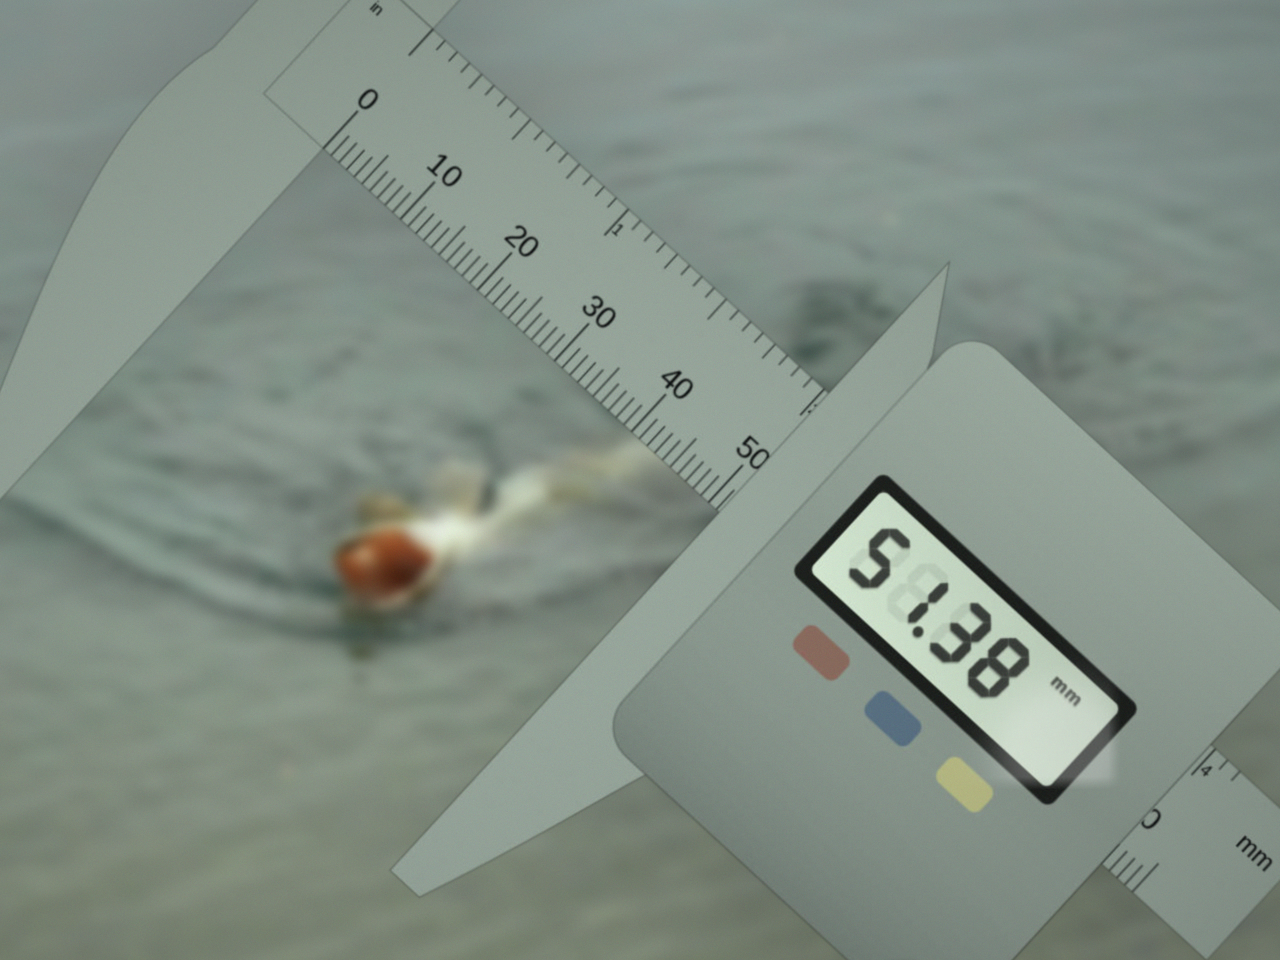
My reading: 51.38 mm
